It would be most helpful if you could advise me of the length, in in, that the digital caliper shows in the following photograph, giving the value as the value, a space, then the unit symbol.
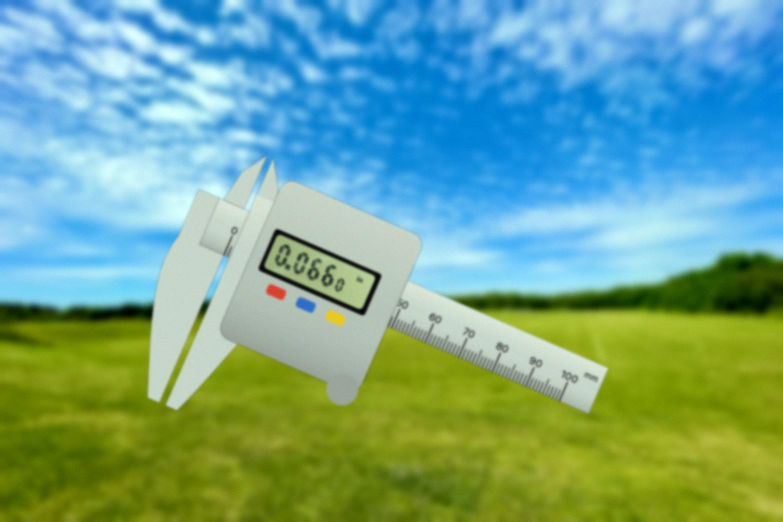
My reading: 0.0660 in
